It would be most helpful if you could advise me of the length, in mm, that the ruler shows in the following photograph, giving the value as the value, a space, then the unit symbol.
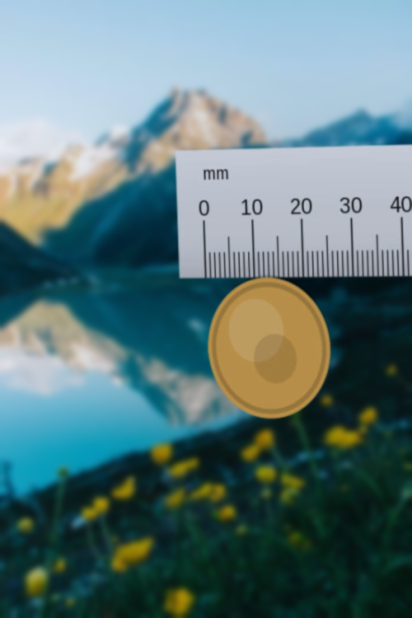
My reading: 25 mm
